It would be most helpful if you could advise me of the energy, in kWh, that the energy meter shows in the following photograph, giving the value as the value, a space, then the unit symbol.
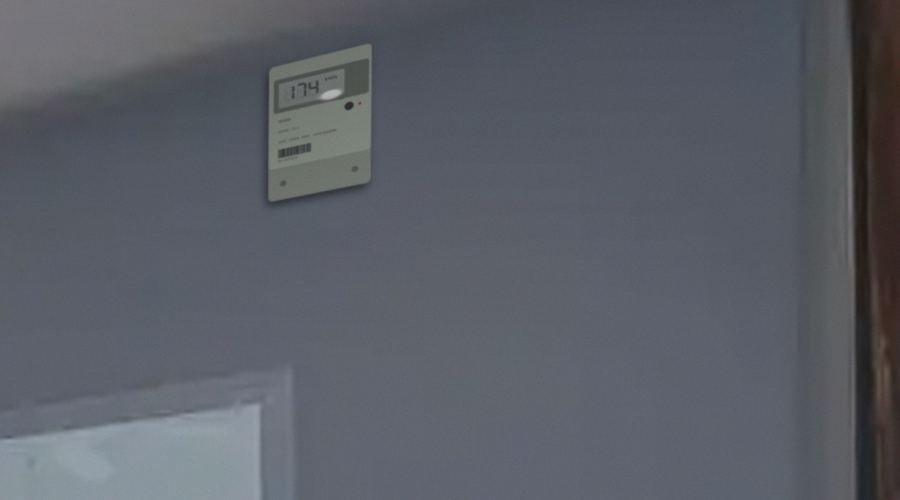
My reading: 174 kWh
